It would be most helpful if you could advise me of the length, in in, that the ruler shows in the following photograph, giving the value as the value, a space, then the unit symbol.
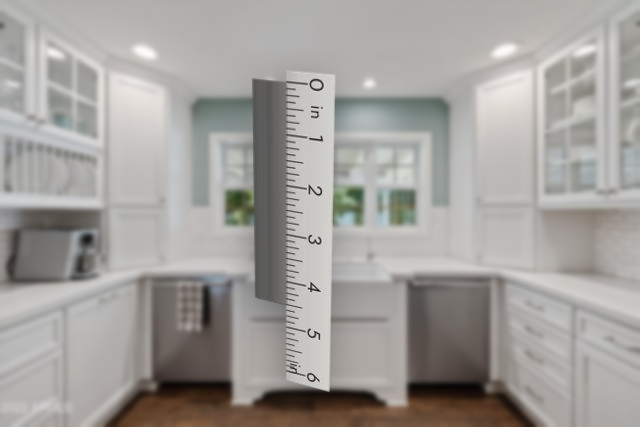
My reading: 4.5 in
